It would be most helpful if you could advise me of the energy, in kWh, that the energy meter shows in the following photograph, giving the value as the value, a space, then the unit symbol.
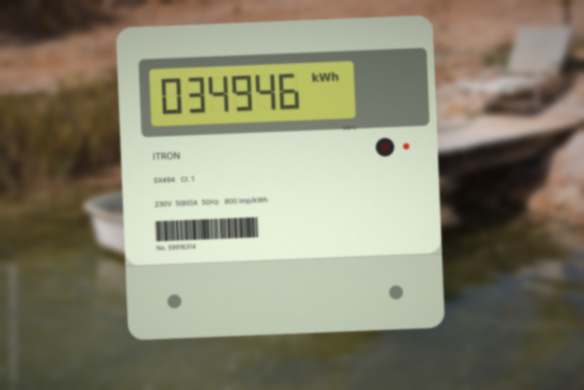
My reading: 34946 kWh
